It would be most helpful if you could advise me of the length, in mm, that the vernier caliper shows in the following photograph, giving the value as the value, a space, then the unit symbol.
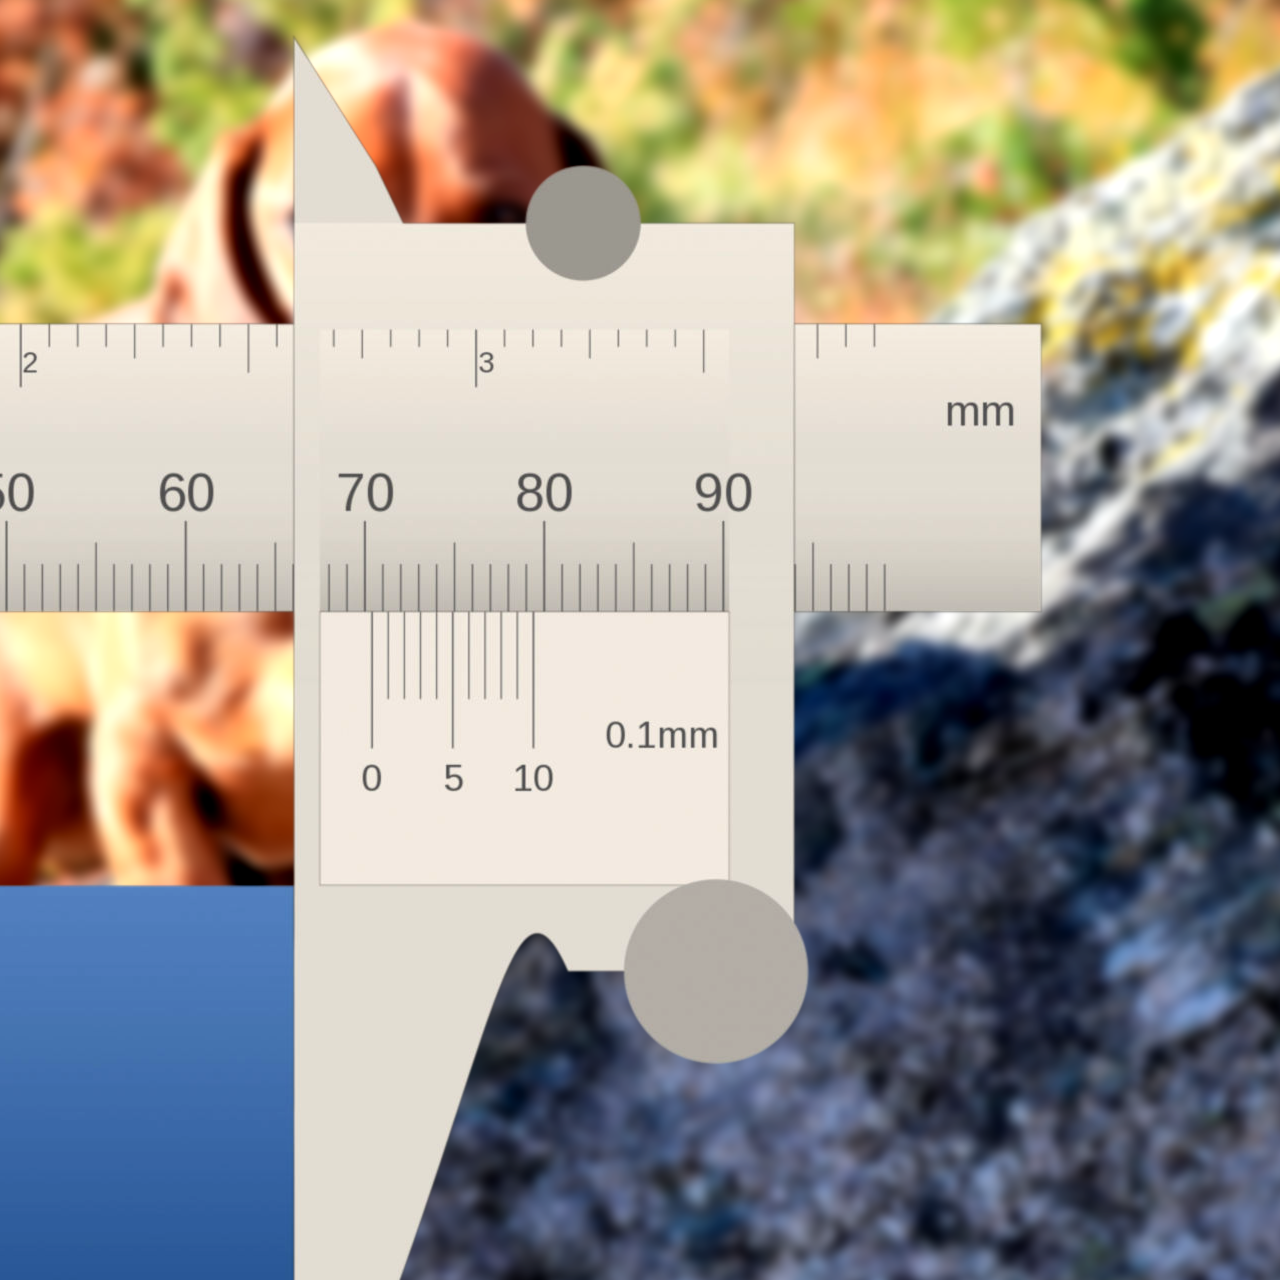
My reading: 70.4 mm
